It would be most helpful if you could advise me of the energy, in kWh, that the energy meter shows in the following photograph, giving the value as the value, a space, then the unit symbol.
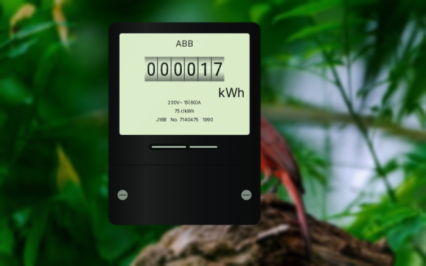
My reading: 17 kWh
